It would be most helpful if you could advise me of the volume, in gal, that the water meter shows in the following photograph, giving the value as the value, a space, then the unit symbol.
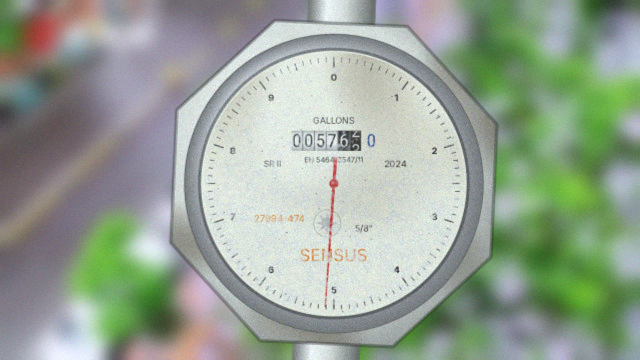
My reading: 57625.1 gal
